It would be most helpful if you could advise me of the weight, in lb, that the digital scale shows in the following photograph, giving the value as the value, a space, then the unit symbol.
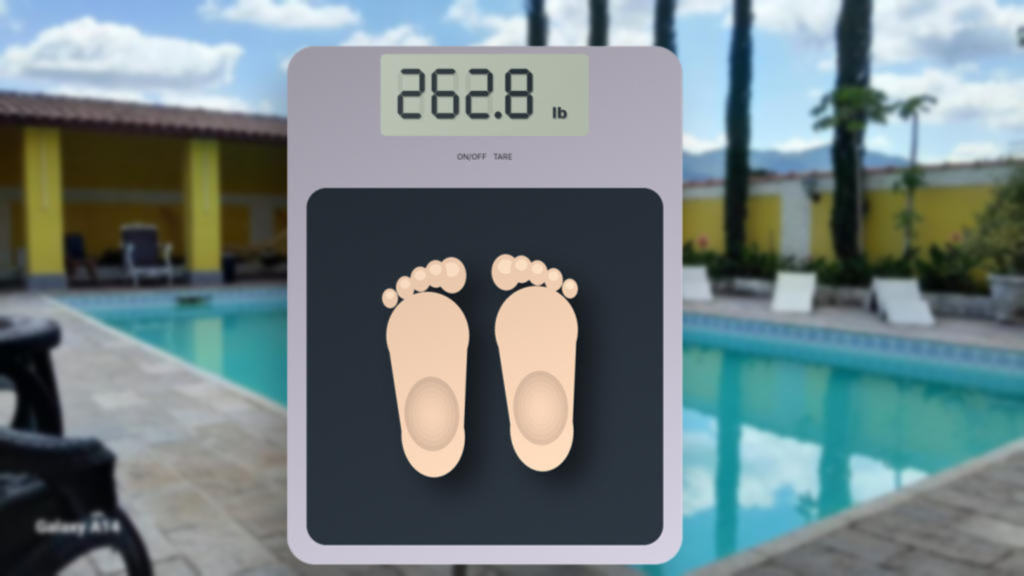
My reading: 262.8 lb
